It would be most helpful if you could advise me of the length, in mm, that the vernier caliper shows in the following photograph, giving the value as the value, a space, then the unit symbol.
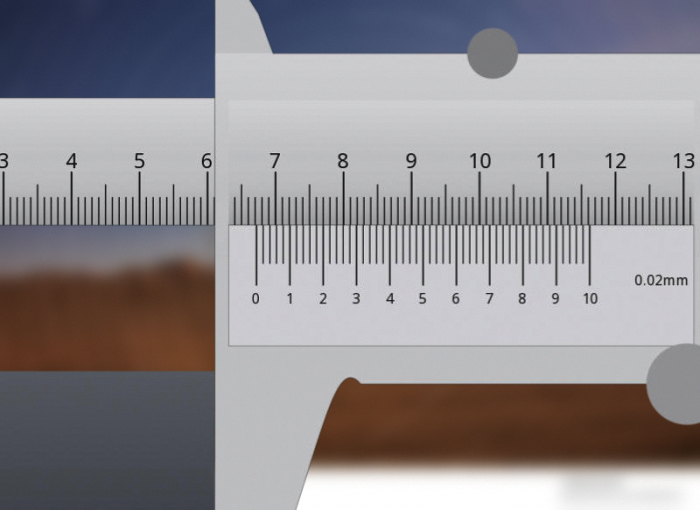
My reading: 67.2 mm
